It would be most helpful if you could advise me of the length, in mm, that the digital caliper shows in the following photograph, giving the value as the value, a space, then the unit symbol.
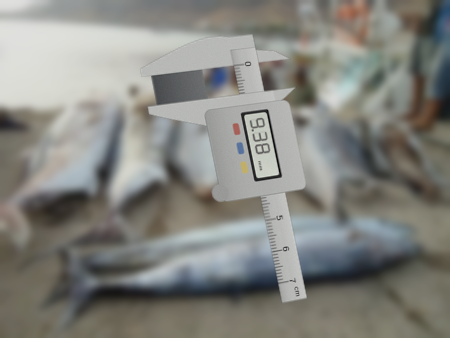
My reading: 9.38 mm
